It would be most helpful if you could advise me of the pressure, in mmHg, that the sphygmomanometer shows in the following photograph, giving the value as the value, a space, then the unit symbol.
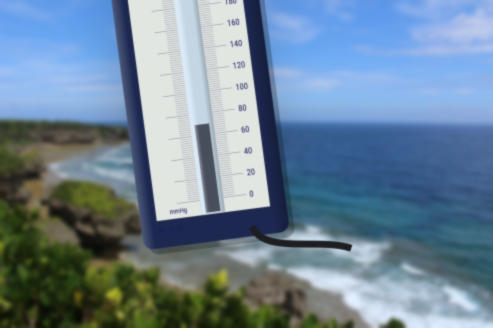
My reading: 70 mmHg
